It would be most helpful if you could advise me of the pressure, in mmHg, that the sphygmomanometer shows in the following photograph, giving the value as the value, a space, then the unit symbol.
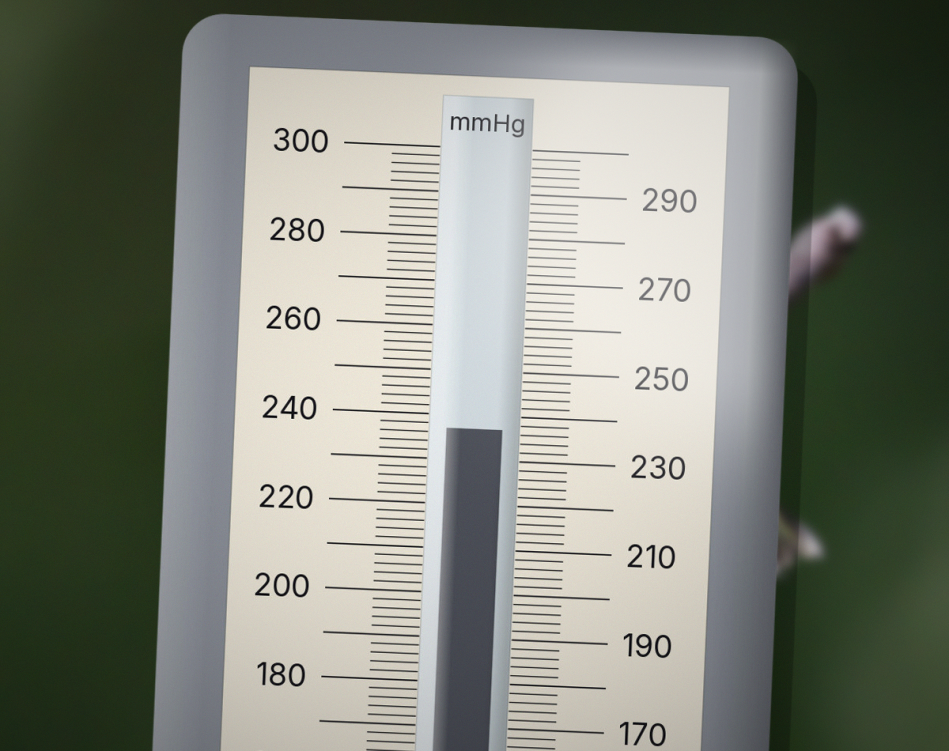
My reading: 237 mmHg
